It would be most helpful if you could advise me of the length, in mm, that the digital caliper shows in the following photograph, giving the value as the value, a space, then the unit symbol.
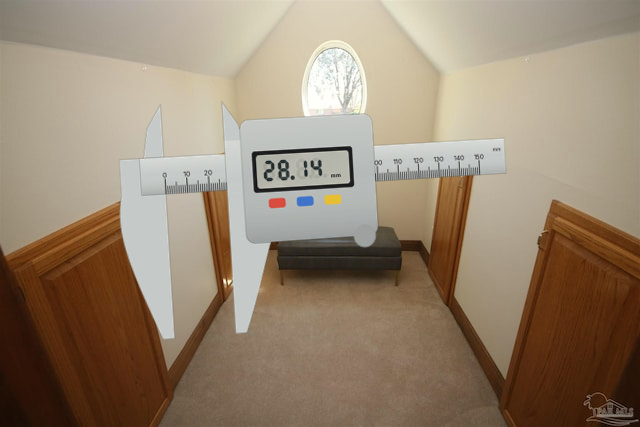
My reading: 28.14 mm
